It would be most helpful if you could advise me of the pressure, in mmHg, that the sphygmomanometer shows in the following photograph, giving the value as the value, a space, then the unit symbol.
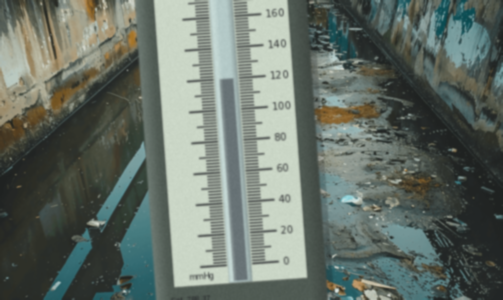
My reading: 120 mmHg
